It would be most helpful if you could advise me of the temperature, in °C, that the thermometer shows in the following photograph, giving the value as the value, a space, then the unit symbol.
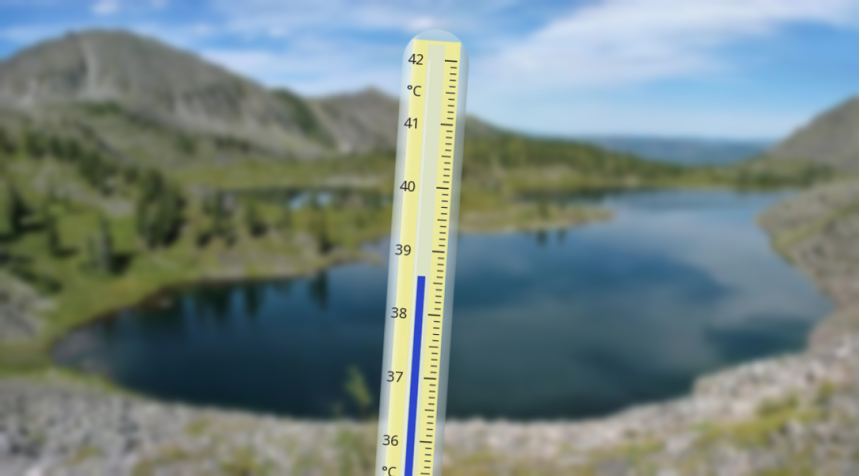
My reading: 38.6 °C
